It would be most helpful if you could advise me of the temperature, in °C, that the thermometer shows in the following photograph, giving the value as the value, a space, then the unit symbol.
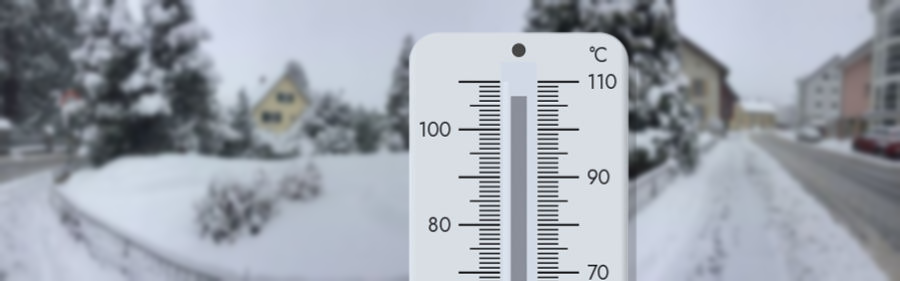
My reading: 107 °C
